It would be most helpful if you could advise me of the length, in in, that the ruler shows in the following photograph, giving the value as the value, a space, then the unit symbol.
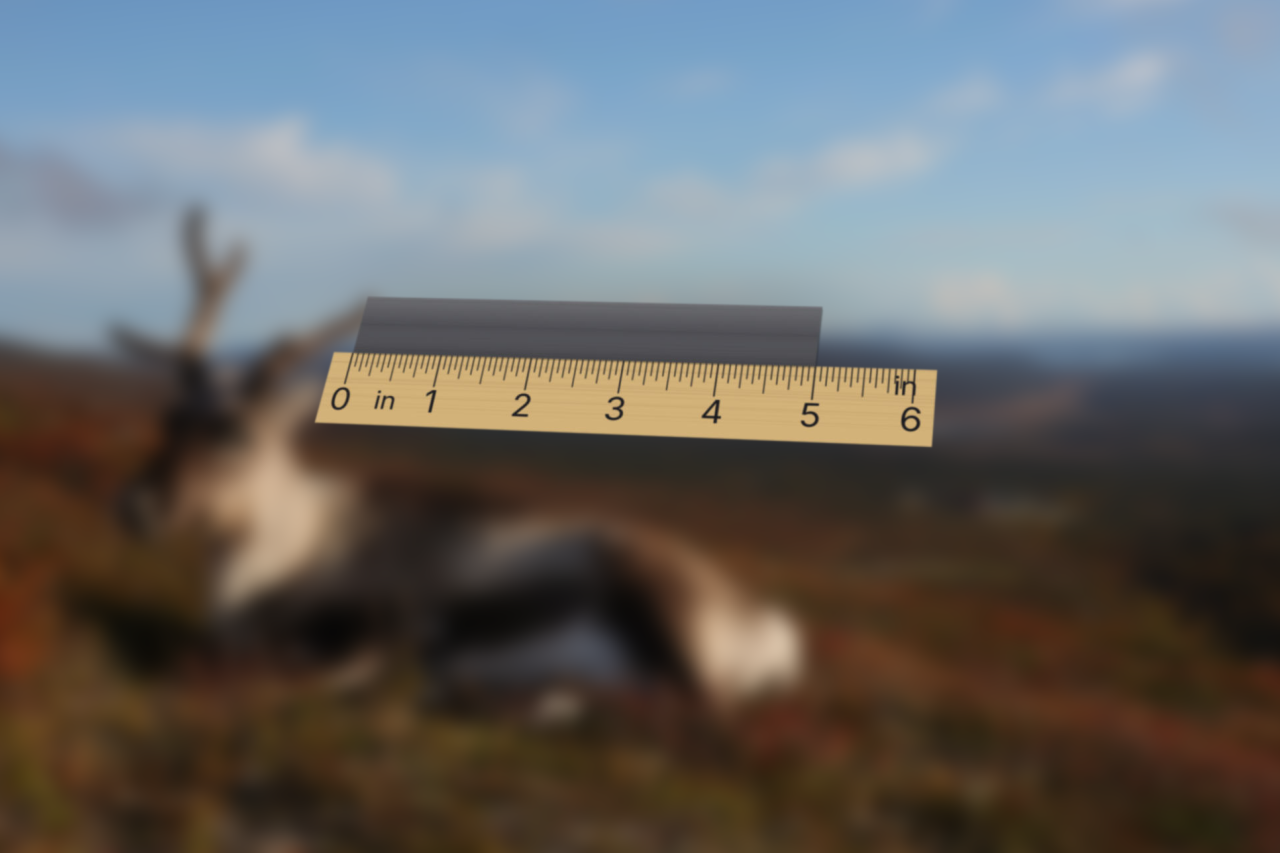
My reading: 5 in
